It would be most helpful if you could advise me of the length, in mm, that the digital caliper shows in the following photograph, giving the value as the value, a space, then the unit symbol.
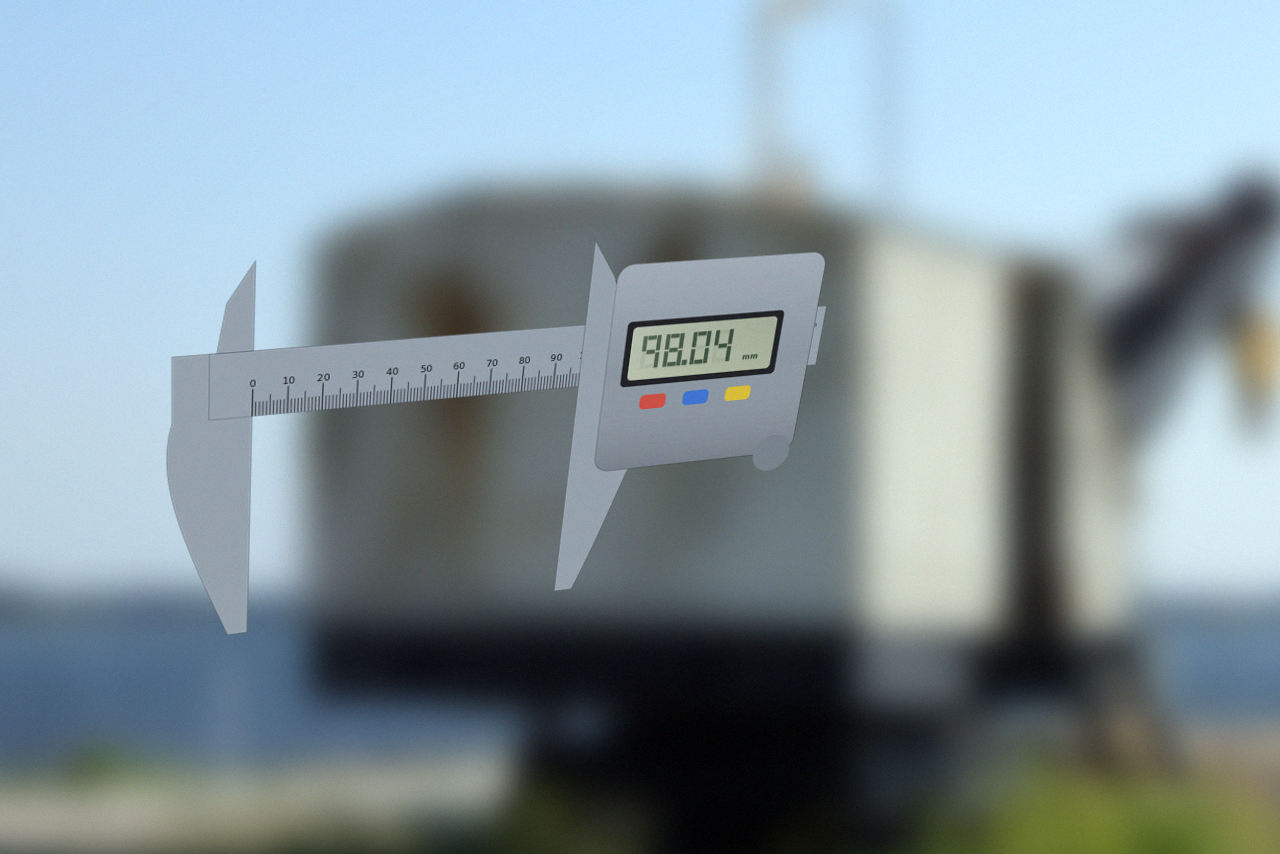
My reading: 98.04 mm
